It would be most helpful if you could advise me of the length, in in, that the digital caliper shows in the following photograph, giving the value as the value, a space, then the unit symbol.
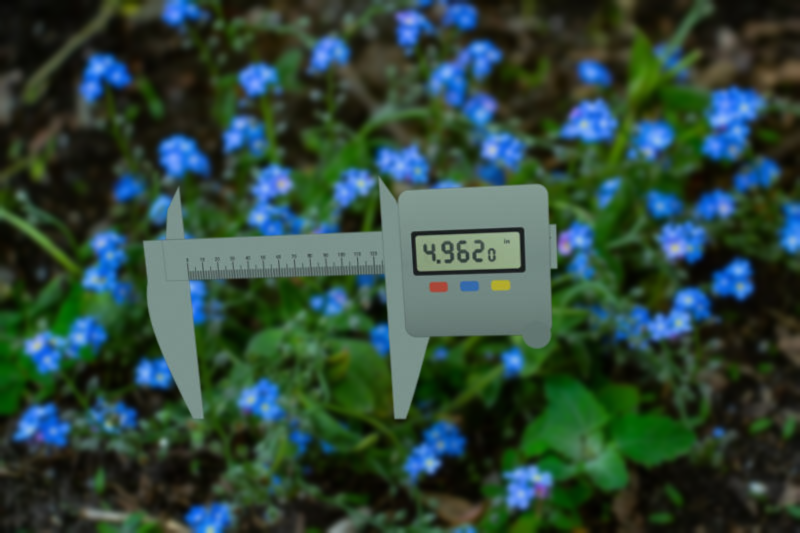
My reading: 4.9620 in
